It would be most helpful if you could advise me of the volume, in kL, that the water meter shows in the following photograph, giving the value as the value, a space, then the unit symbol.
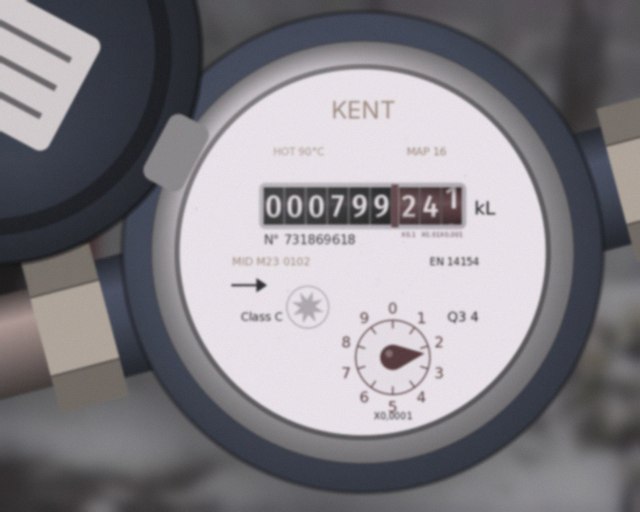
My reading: 799.2412 kL
